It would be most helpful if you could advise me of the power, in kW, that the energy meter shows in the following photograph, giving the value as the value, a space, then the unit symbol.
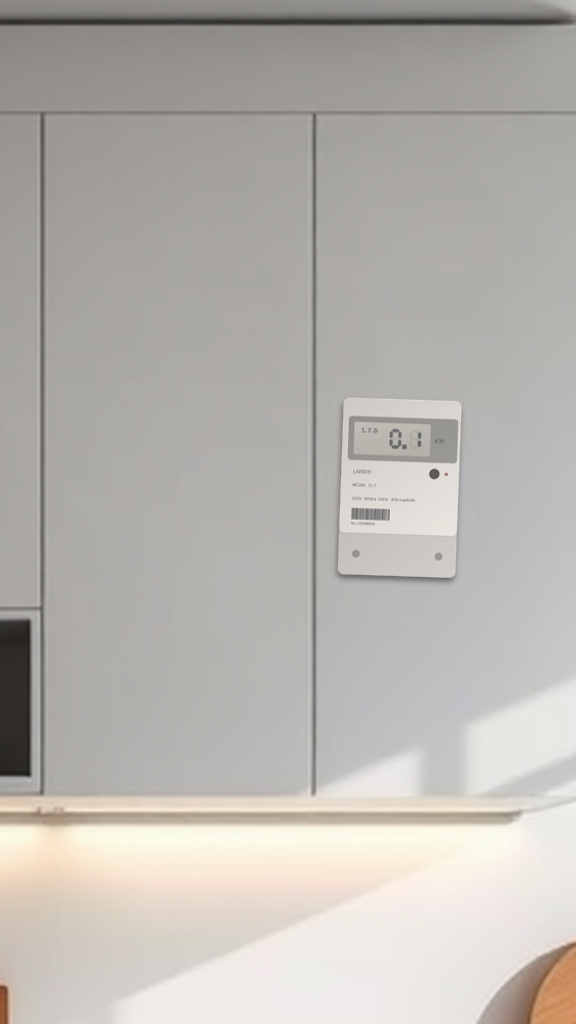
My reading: 0.1 kW
